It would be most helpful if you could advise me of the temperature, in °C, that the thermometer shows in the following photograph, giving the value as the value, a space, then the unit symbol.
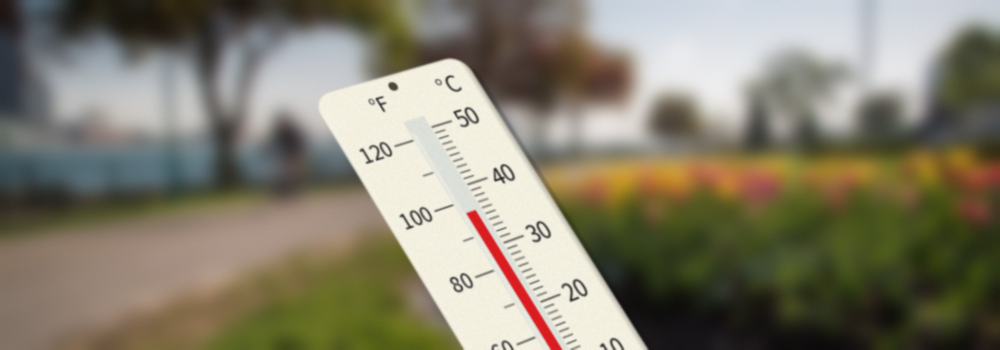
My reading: 36 °C
